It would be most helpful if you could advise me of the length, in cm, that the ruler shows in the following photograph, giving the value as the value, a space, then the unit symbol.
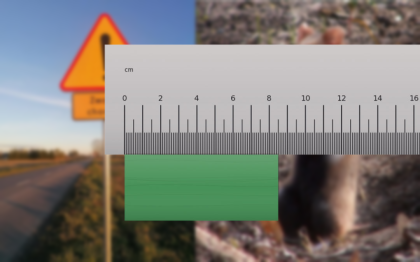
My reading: 8.5 cm
